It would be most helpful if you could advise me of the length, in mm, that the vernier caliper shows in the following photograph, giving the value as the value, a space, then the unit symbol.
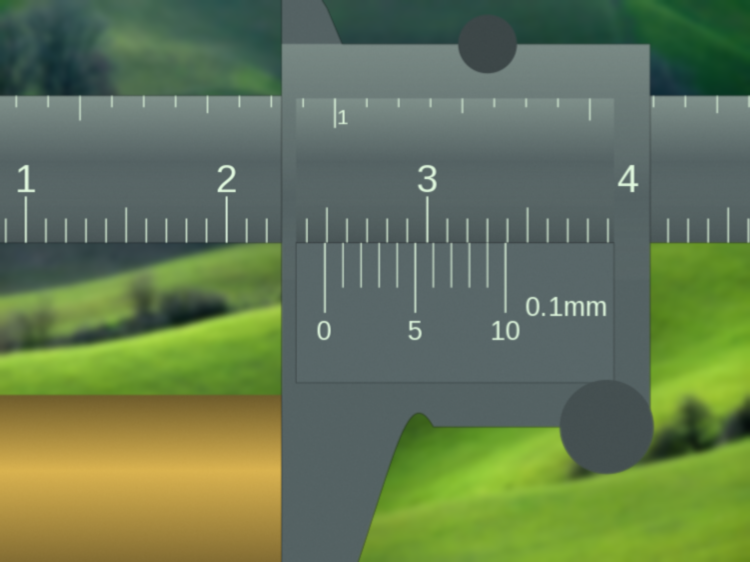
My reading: 24.9 mm
